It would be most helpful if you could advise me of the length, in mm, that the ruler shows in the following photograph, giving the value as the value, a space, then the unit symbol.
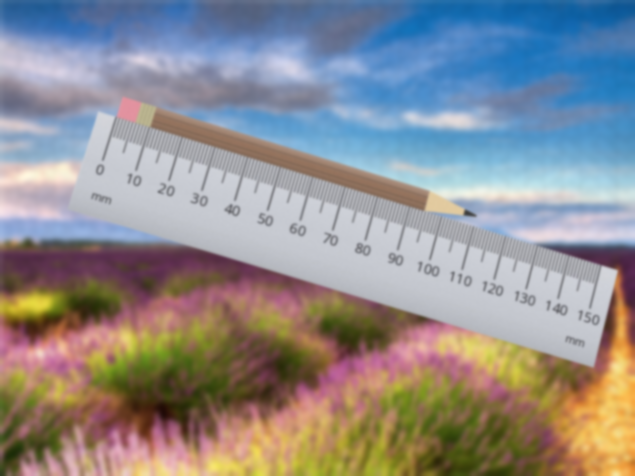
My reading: 110 mm
